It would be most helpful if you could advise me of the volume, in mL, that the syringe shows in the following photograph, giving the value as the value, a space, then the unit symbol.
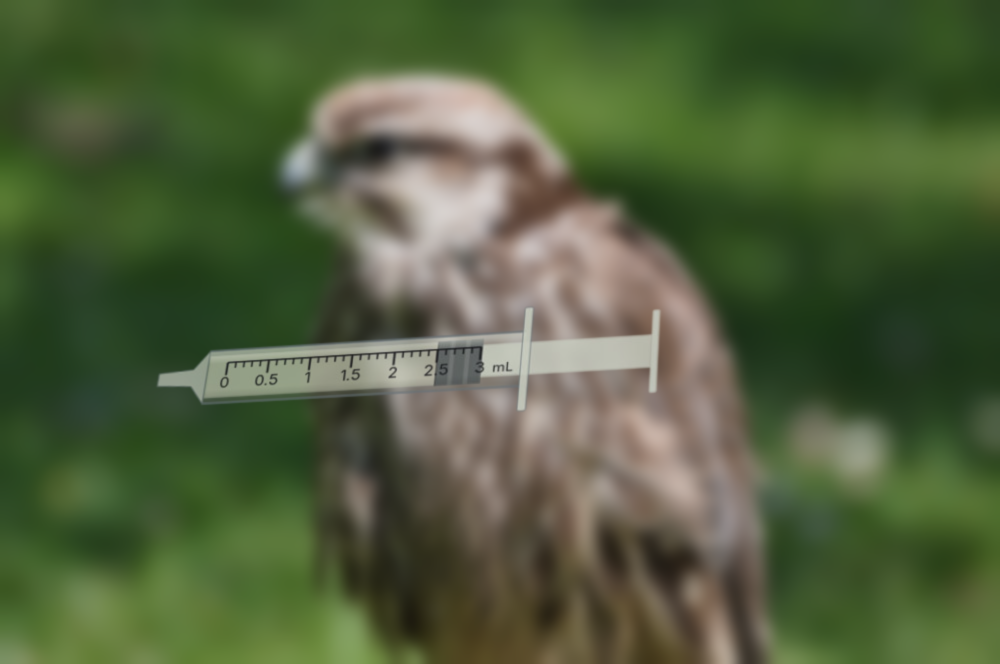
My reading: 2.5 mL
